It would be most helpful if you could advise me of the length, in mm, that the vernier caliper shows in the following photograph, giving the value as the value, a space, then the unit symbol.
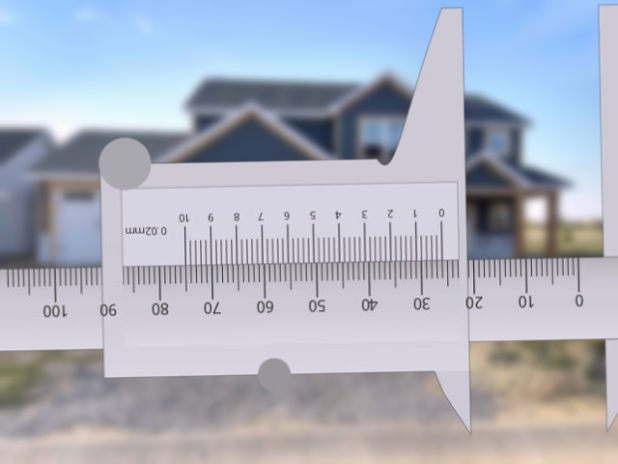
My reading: 26.0 mm
